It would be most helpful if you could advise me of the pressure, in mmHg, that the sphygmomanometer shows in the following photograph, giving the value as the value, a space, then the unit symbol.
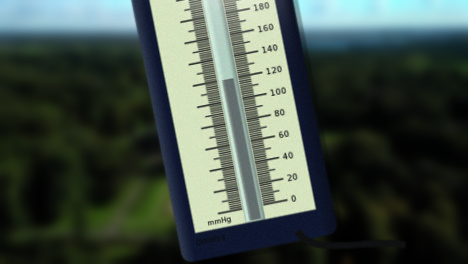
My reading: 120 mmHg
